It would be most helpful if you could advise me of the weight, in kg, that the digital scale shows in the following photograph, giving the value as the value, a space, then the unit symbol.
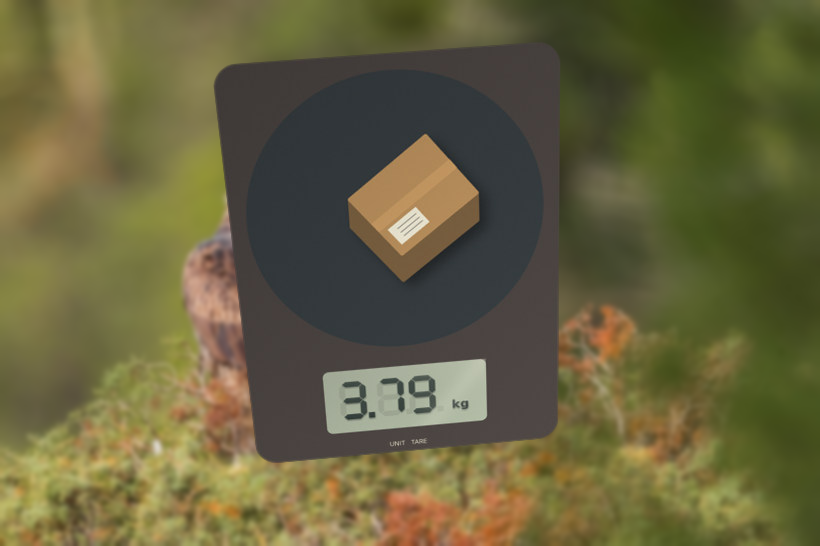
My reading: 3.79 kg
